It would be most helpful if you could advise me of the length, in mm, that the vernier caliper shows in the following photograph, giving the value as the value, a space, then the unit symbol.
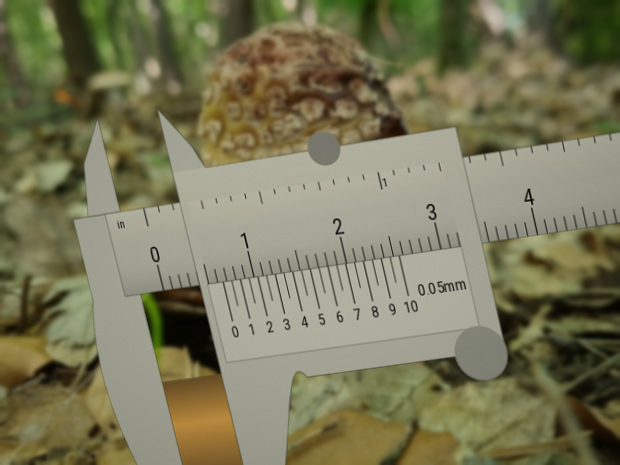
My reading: 6.6 mm
